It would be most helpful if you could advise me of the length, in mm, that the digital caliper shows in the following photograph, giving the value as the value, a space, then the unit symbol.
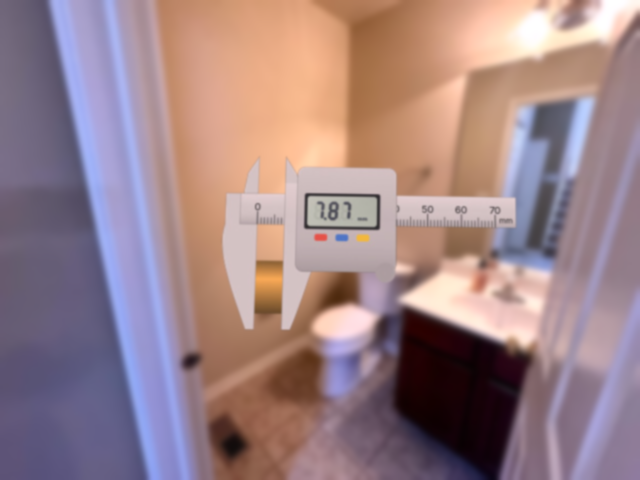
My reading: 7.87 mm
